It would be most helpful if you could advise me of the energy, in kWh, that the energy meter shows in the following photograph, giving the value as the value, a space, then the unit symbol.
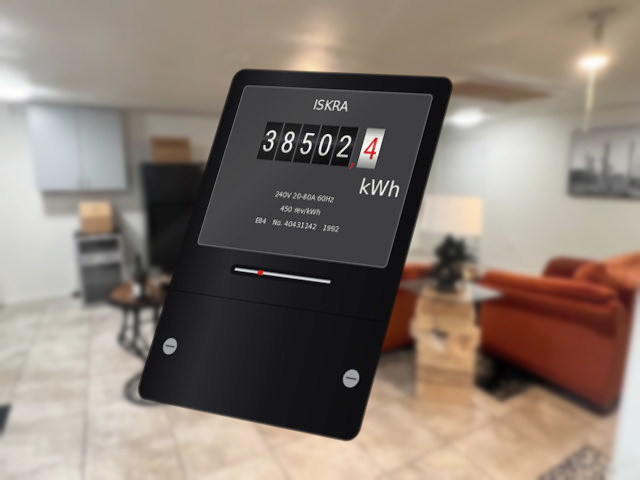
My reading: 38502.4 kWh
